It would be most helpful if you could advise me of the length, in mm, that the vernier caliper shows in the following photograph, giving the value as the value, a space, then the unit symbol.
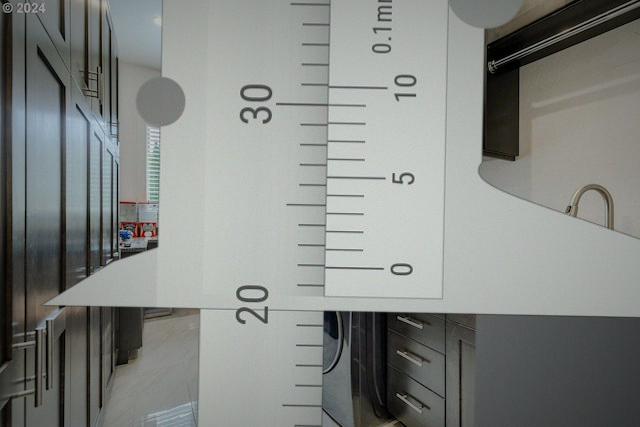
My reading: 21.9 mm
